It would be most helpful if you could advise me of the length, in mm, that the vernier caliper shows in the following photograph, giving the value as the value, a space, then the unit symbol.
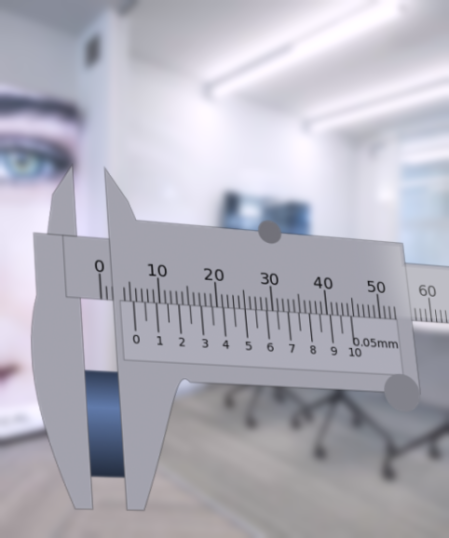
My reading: 5.5 mm
